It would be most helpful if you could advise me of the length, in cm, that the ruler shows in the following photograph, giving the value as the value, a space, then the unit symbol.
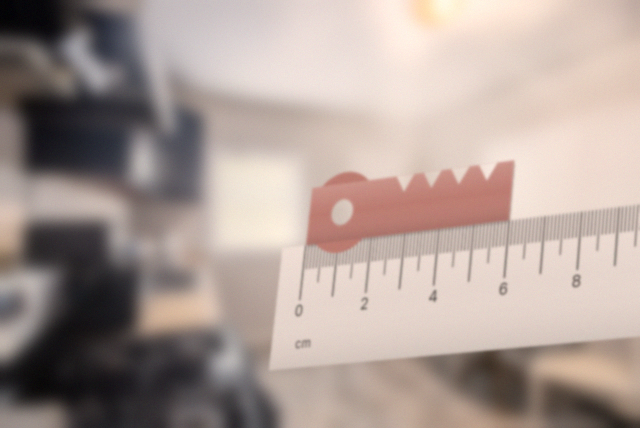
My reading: 6 cm
